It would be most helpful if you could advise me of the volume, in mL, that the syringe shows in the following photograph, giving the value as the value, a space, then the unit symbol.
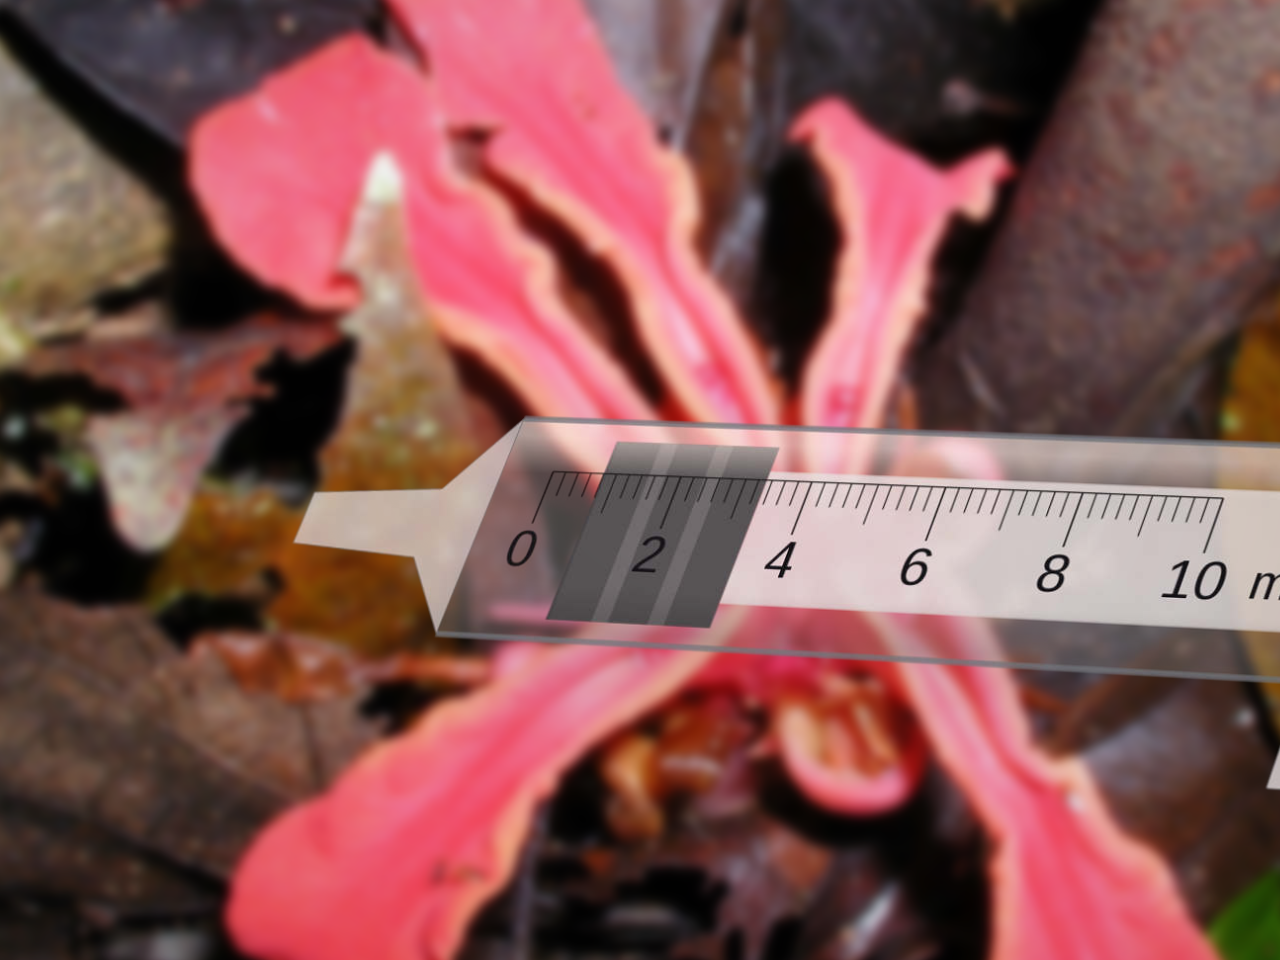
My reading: 0.8 mL
